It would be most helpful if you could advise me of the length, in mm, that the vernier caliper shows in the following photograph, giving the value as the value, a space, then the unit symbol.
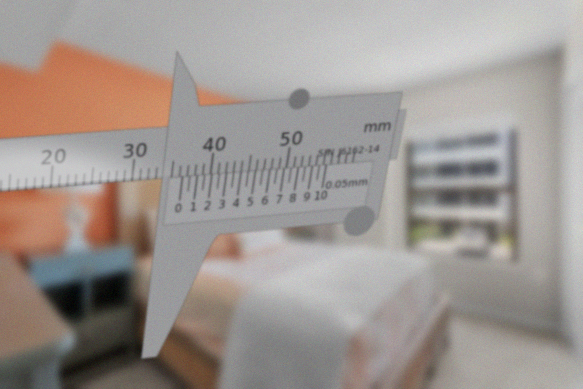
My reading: 36.4 mm
